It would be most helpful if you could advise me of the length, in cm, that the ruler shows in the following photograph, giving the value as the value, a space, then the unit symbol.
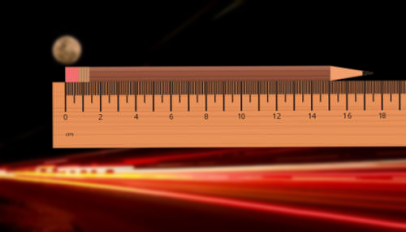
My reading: 17.5 cm
